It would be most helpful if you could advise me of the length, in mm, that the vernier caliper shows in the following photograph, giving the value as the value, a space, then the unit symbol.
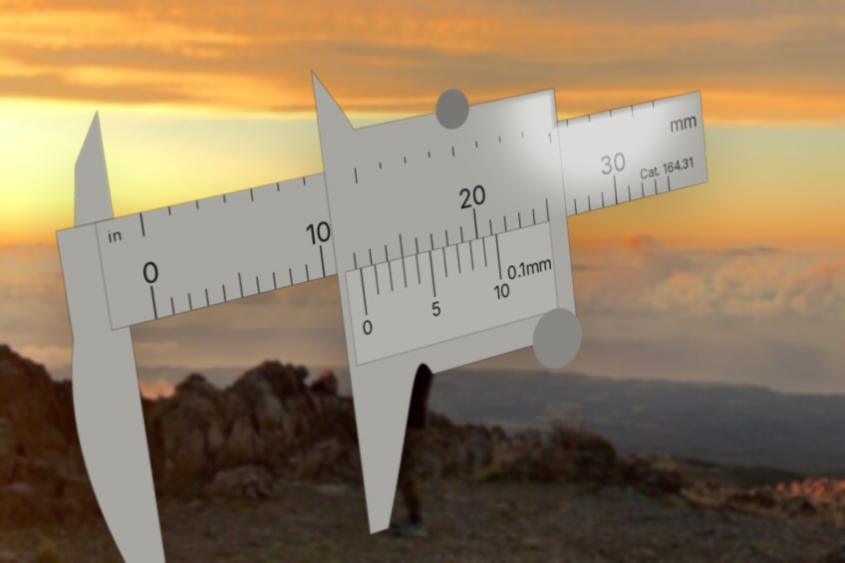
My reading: 12.3 mm
